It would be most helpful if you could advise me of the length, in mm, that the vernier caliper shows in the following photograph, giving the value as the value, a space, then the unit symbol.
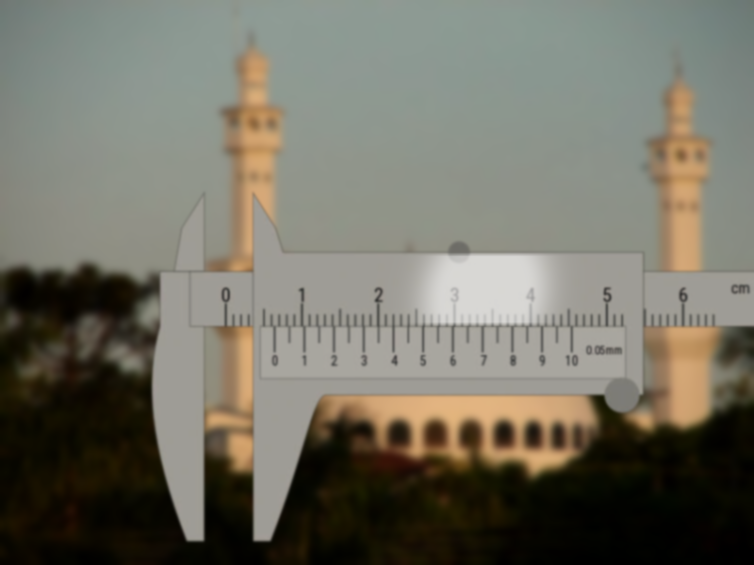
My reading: 6.4 mm
